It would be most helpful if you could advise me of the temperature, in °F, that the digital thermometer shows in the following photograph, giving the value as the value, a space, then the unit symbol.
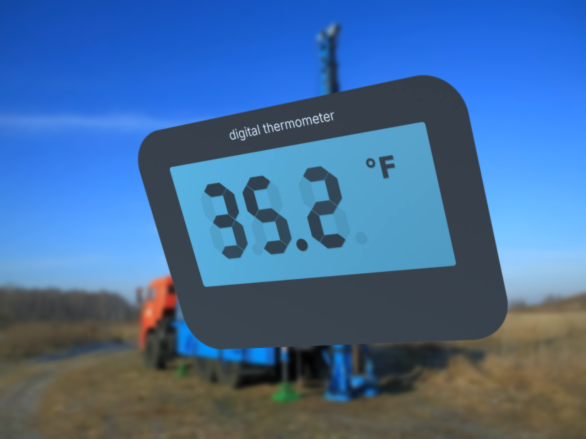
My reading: 35.2 °F
